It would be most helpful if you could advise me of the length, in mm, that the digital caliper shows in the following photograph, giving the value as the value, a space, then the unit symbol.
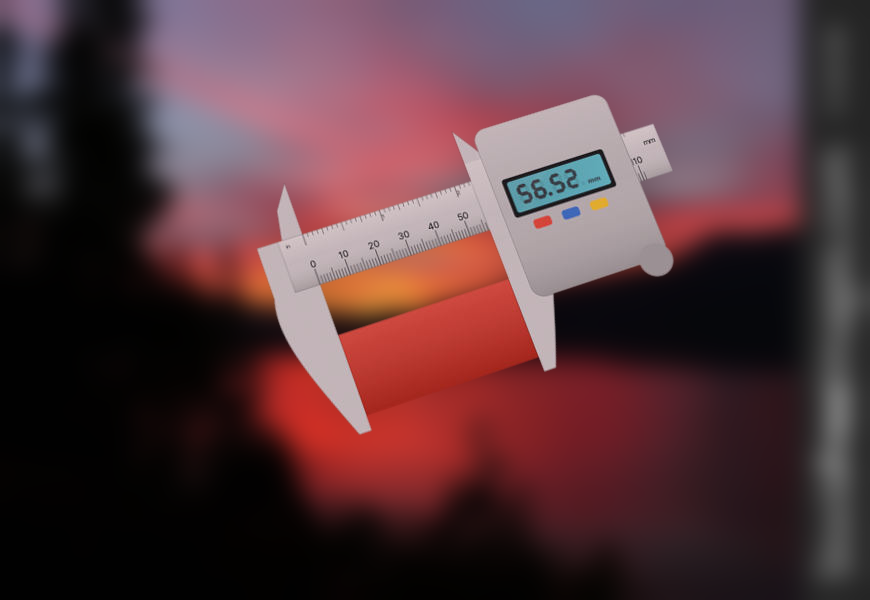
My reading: 56.52 mm
